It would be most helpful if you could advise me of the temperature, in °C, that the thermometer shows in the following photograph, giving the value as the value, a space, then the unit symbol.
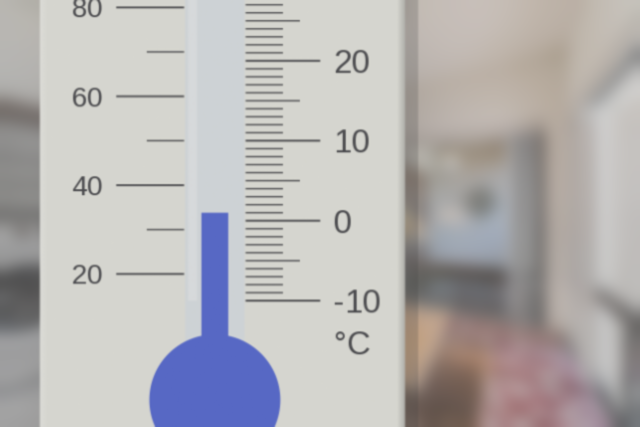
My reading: 1 °C
